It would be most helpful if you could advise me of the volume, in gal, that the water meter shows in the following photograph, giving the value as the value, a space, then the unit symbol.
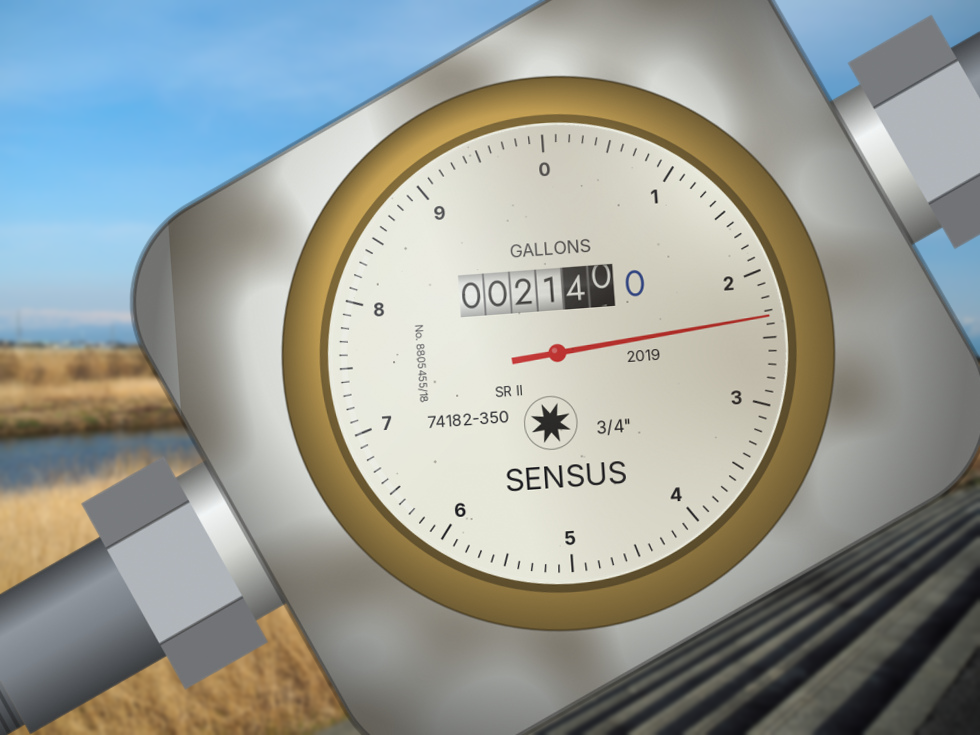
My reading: 21402.3 gal
